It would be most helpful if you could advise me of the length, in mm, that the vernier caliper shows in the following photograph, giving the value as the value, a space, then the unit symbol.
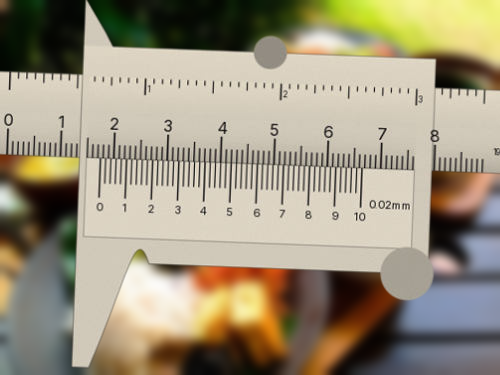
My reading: 17.5 mm
